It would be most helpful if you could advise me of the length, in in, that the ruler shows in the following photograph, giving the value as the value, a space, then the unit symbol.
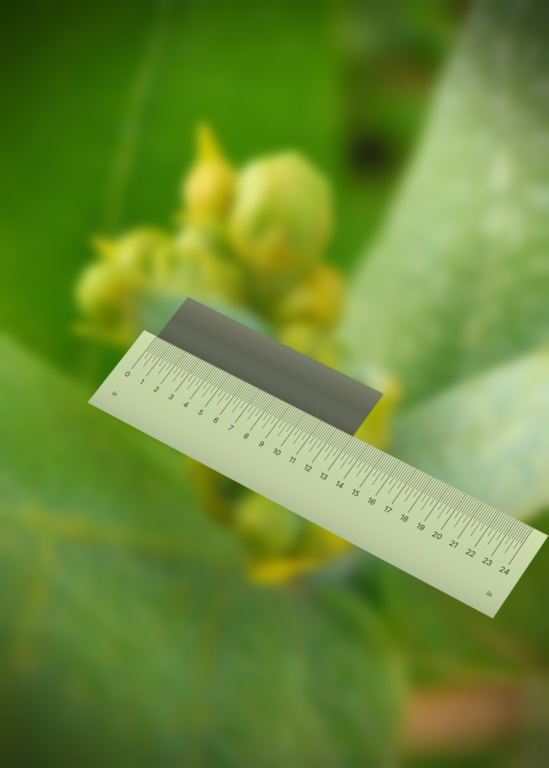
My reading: 13 in
